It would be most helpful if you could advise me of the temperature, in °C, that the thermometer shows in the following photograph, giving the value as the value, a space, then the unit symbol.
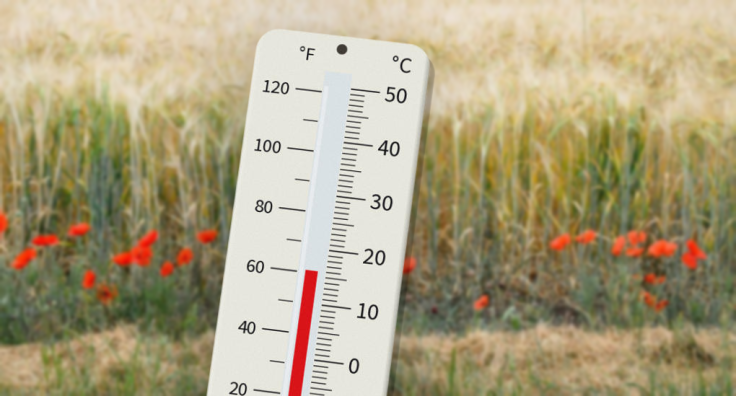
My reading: 16 °C
